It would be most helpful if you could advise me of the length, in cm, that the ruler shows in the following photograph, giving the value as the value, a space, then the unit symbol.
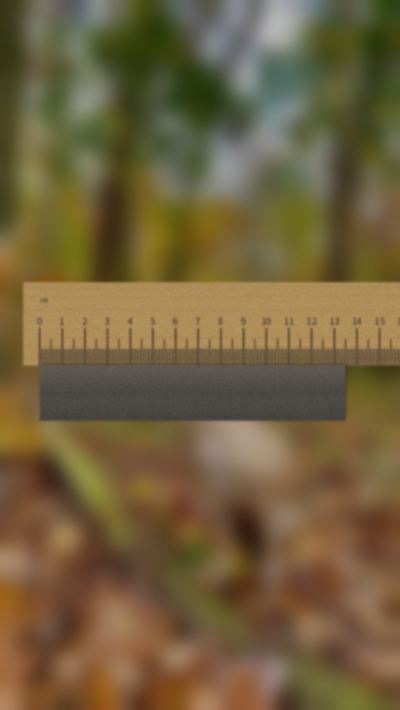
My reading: 13.5 cm
